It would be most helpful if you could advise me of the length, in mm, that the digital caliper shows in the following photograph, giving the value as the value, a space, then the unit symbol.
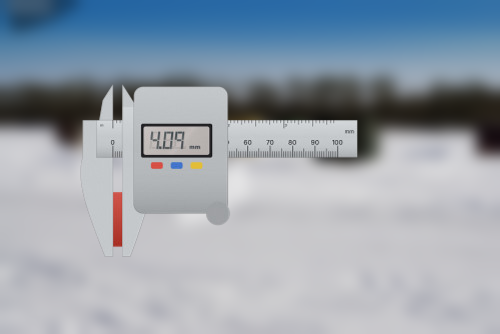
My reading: 4.09 mm
